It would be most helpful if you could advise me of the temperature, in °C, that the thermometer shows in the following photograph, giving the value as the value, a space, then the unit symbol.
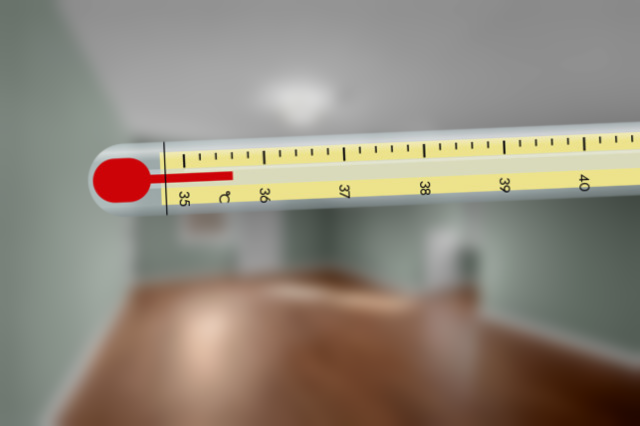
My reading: 35.6 °C
